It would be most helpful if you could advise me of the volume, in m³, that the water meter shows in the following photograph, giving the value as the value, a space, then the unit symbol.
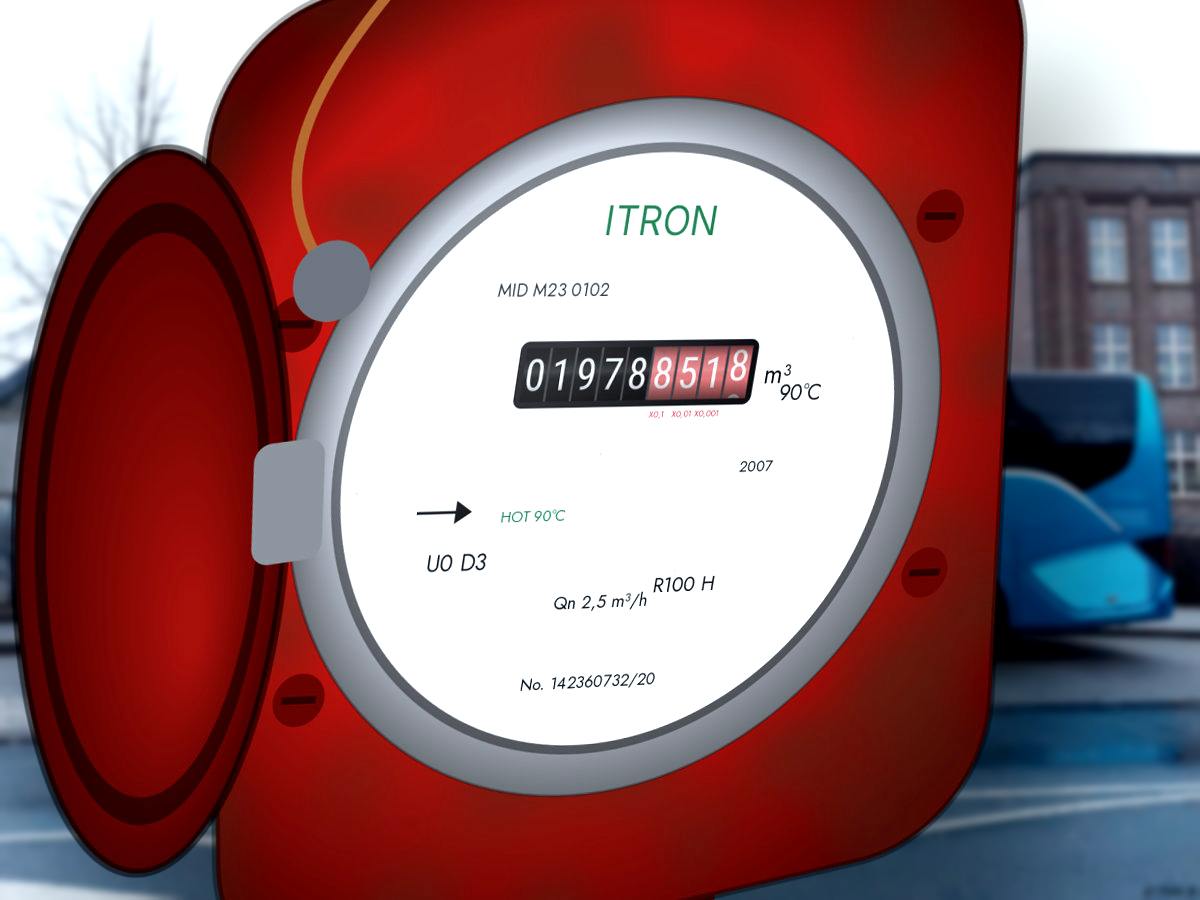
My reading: 1978.8518 m³
